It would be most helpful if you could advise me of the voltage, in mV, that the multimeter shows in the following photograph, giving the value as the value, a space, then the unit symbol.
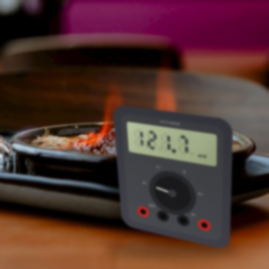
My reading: 121.7 mV
